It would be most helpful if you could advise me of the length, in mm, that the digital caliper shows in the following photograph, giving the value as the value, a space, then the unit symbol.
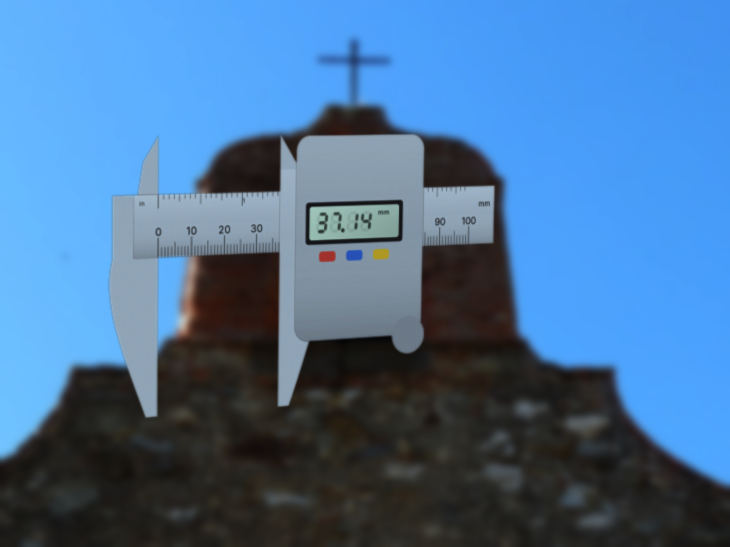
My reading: 37.14 mm
